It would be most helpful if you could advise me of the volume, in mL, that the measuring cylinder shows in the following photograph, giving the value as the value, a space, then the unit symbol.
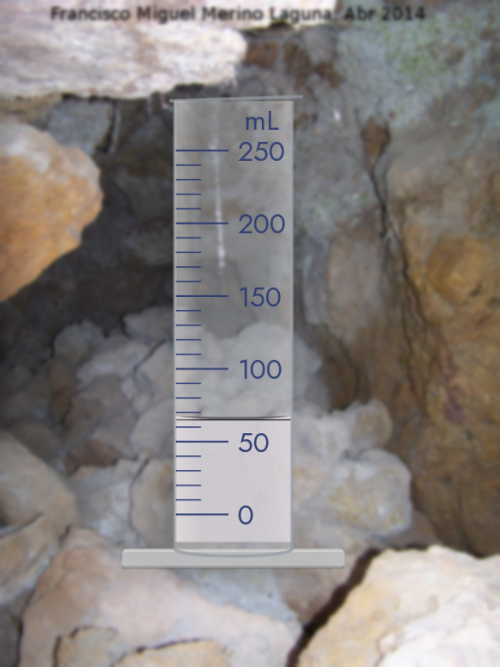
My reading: 65 mL
